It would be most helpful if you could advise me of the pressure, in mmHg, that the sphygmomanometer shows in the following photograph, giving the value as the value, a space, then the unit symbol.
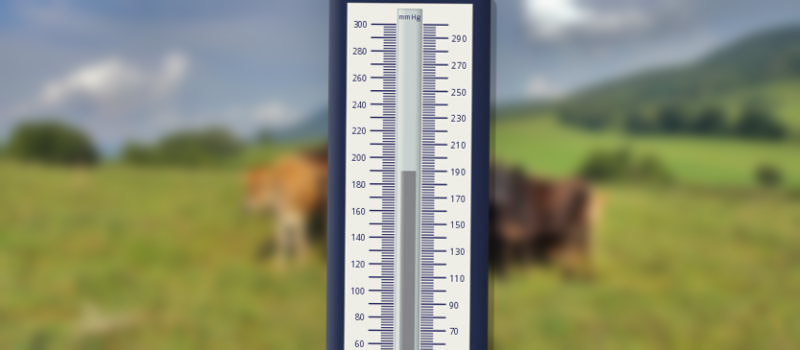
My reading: 190 mmHg
